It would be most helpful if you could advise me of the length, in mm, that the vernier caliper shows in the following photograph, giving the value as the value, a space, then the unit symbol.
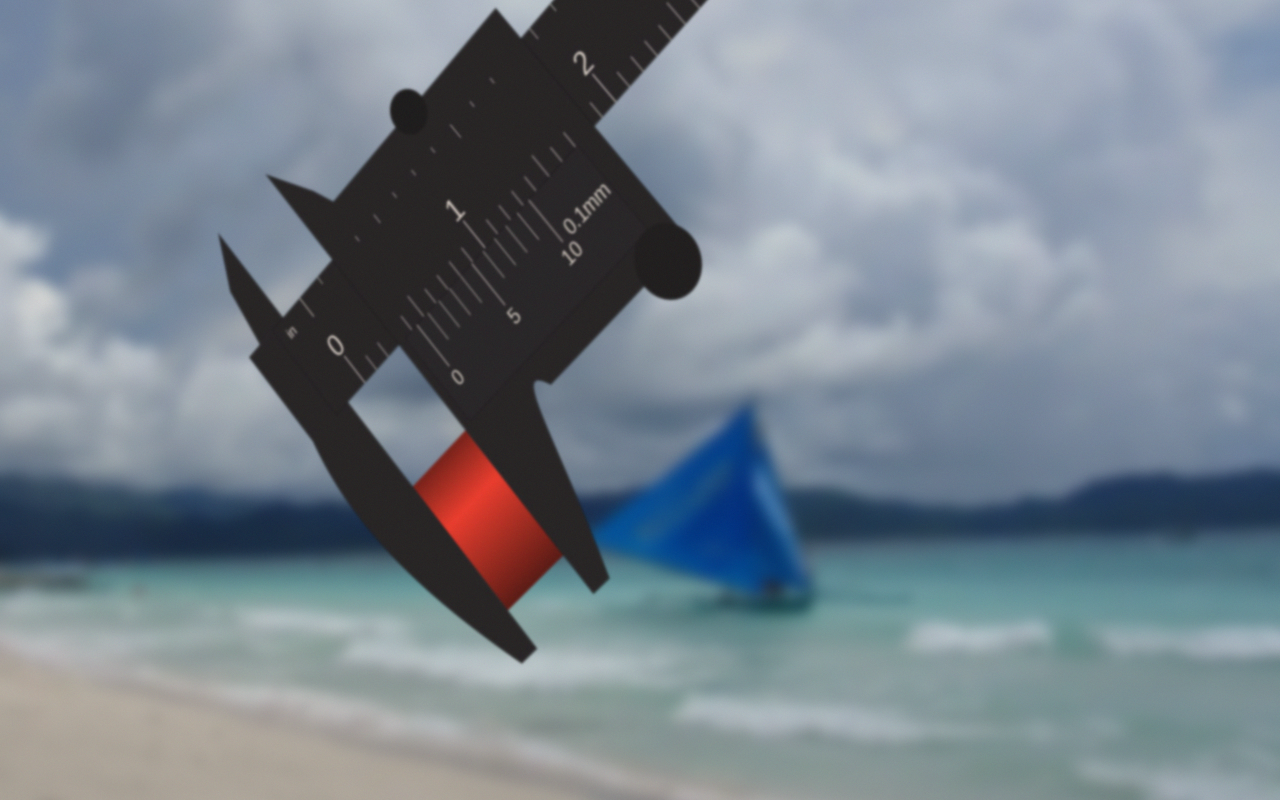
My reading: 4.4 mm
